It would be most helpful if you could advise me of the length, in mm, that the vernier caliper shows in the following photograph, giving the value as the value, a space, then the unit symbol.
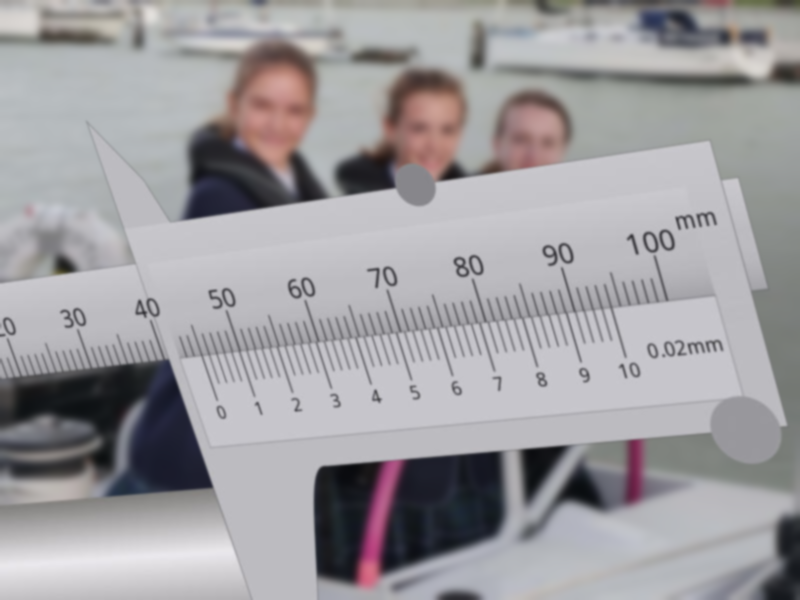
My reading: 45.0 mm
